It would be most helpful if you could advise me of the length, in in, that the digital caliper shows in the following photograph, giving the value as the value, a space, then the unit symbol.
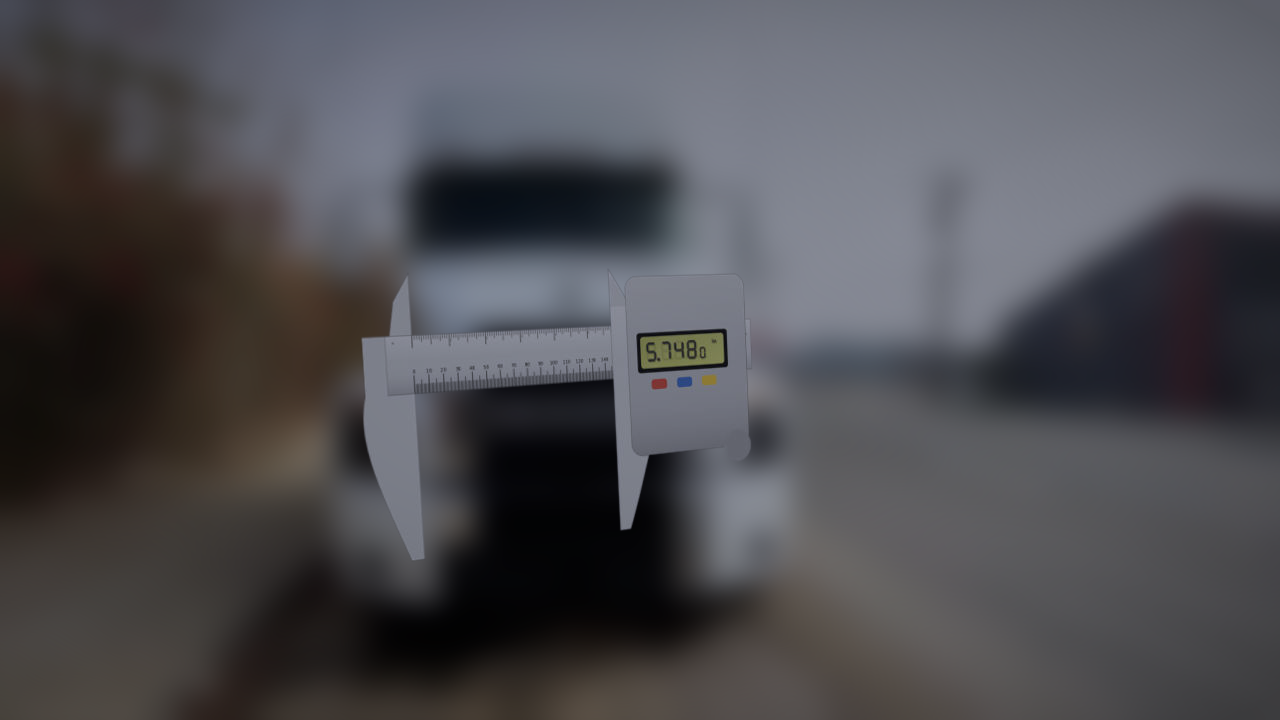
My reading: 5.7480 in
